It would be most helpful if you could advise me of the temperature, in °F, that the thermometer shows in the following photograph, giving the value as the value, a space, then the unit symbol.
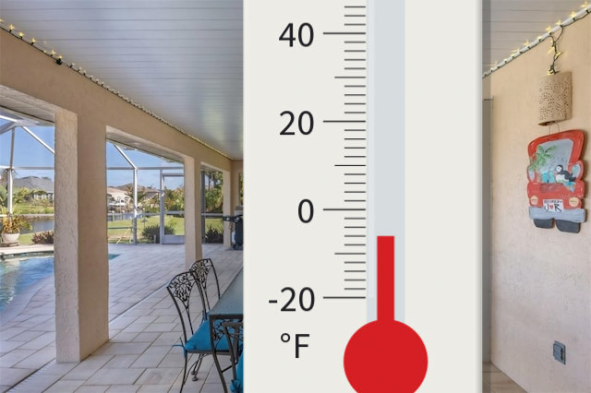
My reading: -6 °F
